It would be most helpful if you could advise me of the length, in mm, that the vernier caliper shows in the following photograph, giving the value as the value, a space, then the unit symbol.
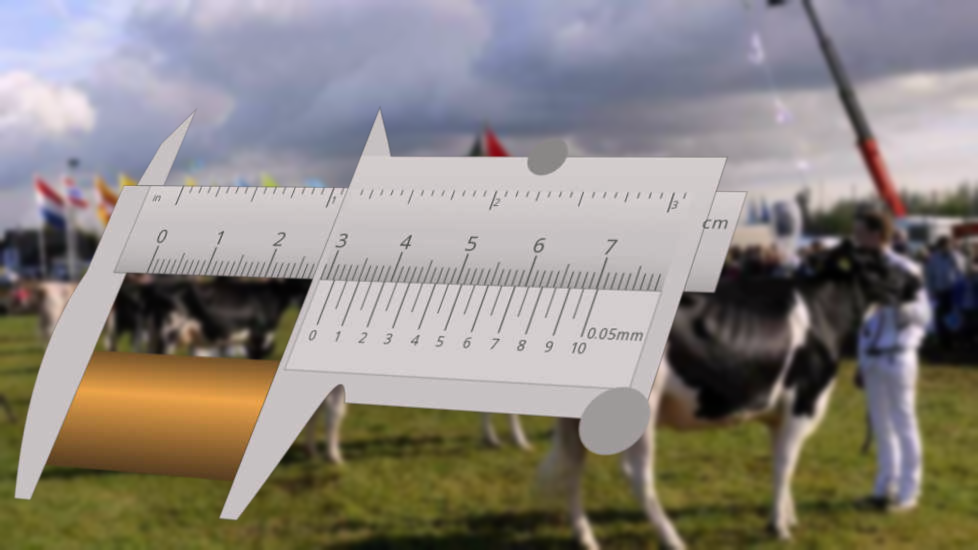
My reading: 31.2 mm
